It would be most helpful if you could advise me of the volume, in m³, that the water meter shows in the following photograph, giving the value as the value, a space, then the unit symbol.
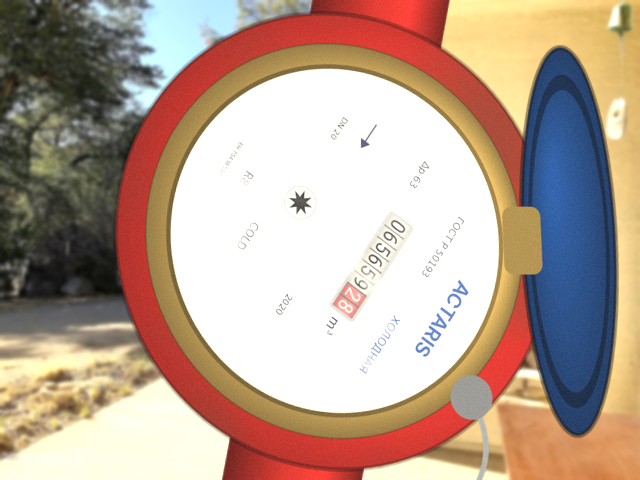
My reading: 65659.28 m³
